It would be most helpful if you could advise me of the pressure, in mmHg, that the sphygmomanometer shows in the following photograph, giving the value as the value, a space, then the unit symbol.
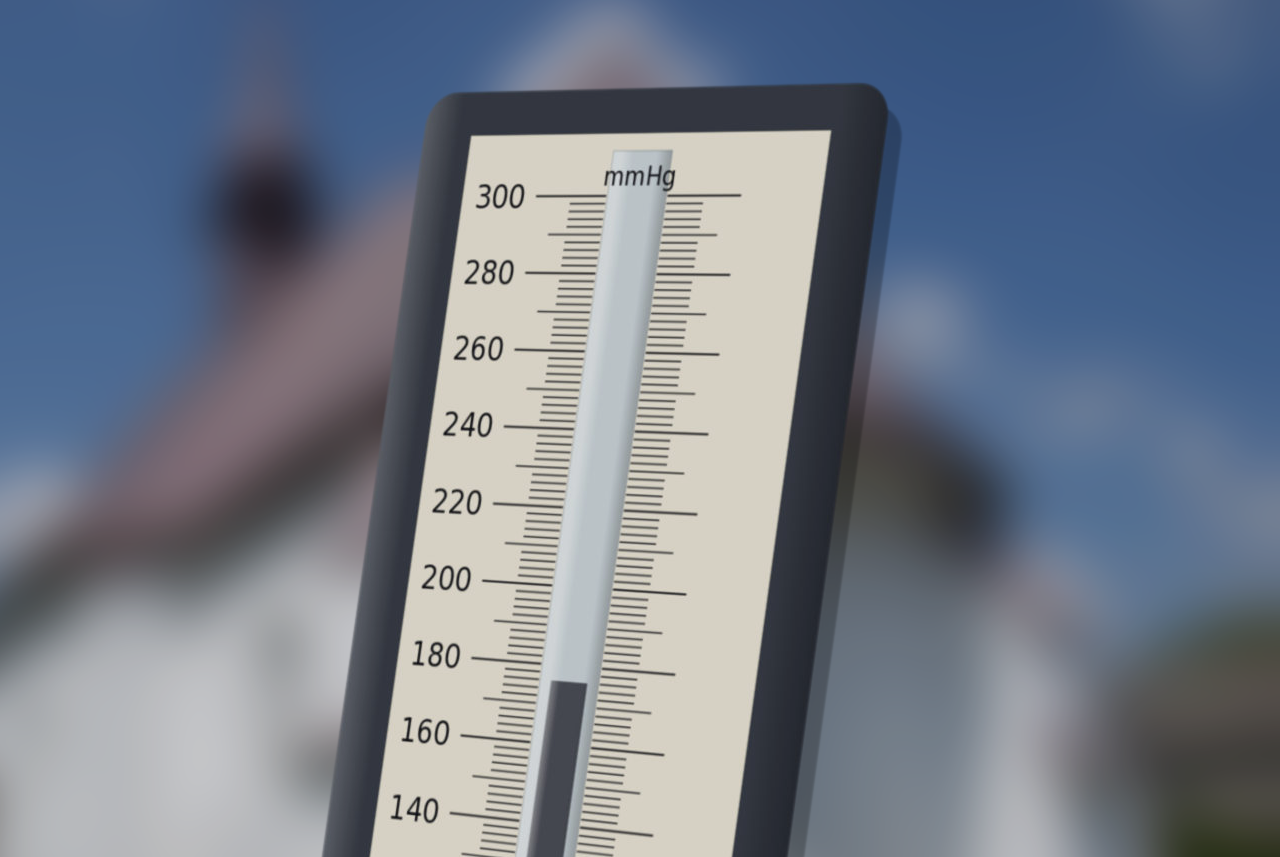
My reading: 176 mmHg
